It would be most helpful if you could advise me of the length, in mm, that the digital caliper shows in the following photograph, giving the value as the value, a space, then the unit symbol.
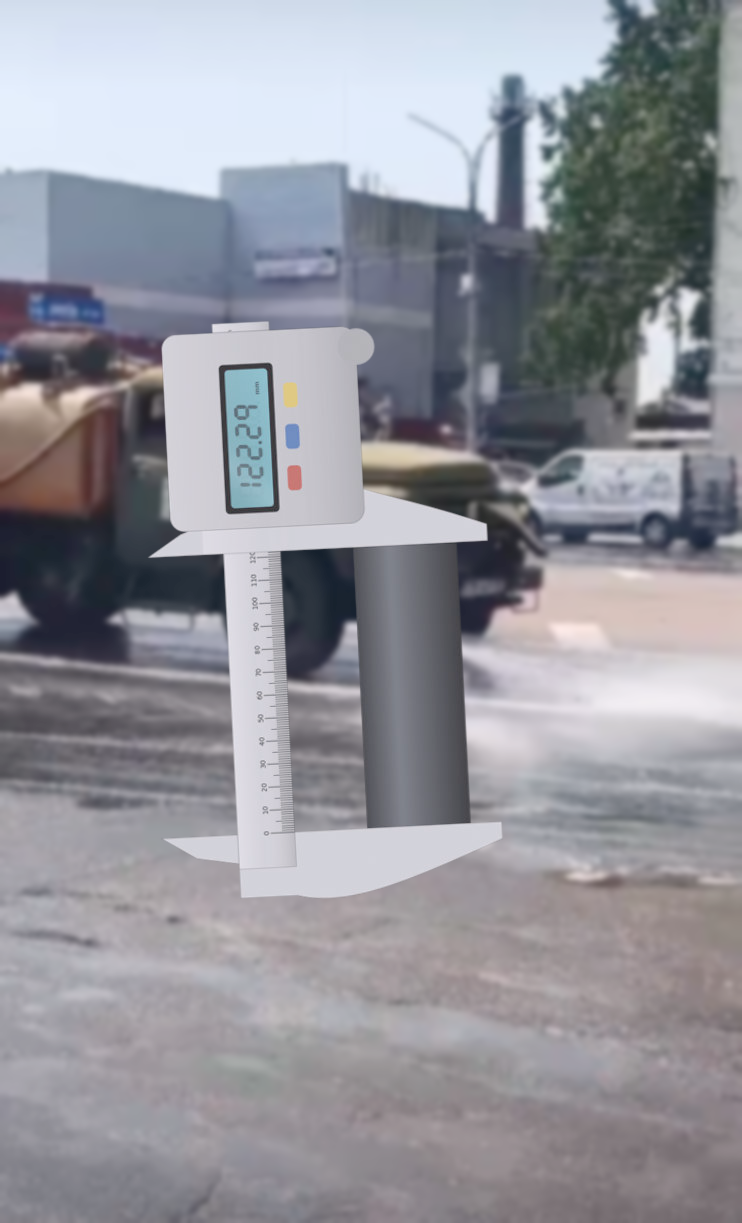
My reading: 122.29 mm
